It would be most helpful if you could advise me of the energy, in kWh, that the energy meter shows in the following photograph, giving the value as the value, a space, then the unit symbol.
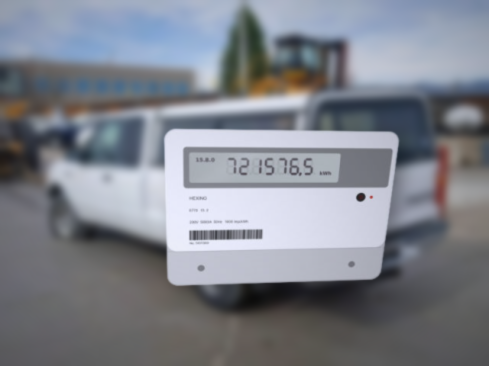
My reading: 721576.5 kWh
